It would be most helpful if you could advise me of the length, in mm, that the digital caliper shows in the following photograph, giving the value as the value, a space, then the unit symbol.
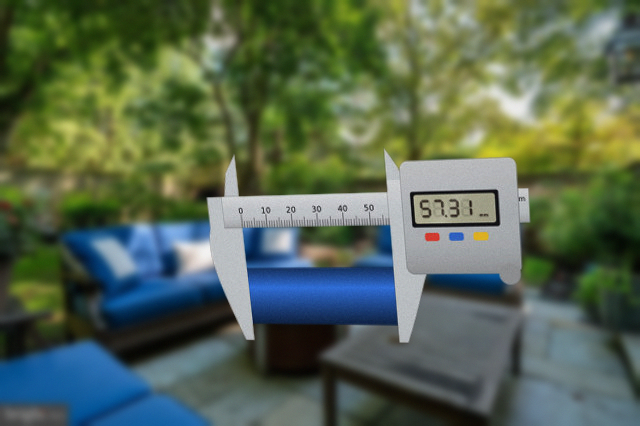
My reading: 57.31 mm
